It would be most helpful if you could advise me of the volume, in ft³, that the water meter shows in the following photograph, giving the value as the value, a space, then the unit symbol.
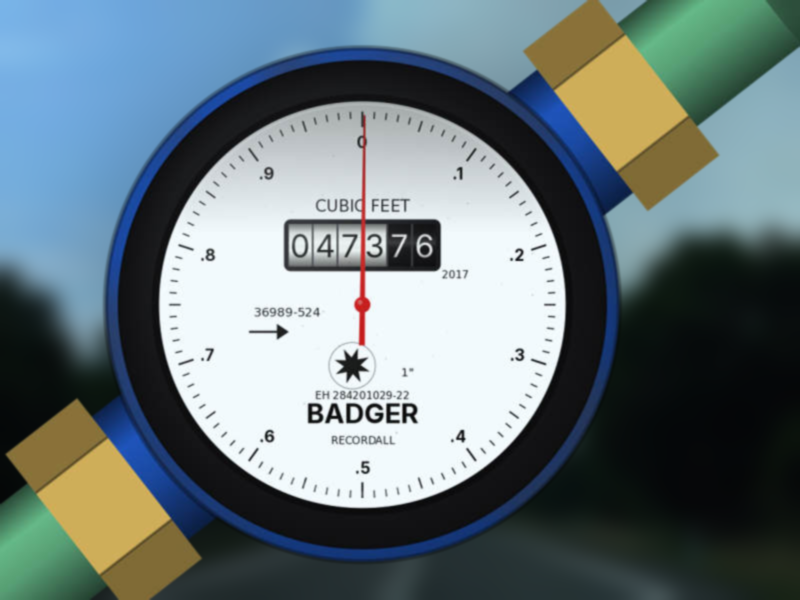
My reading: 47376.00 ft³
